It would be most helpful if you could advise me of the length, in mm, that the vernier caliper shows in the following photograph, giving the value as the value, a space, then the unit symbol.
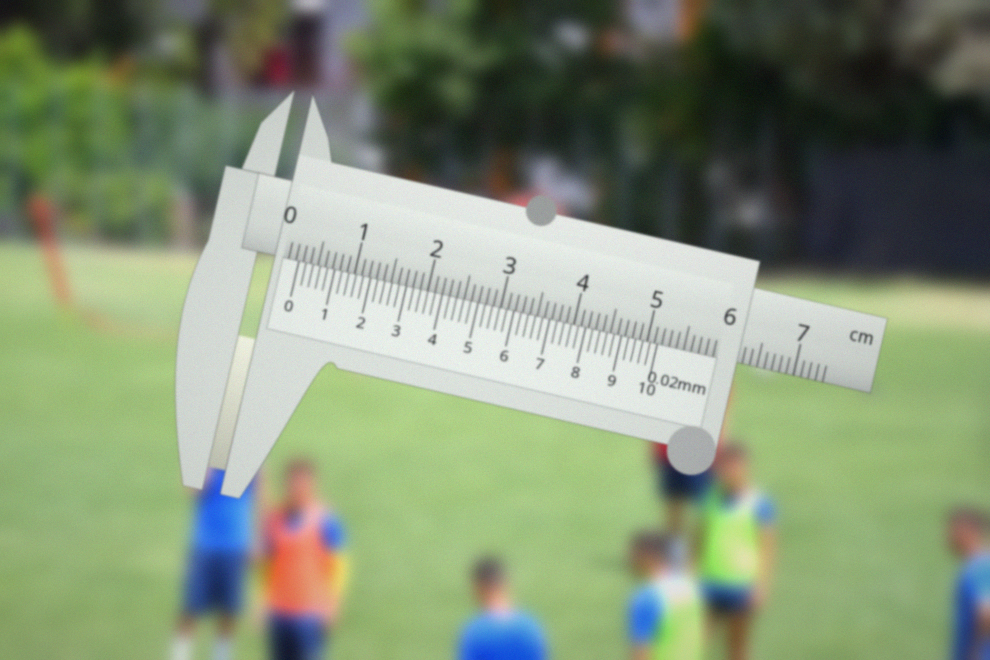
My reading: 2.4 mm
